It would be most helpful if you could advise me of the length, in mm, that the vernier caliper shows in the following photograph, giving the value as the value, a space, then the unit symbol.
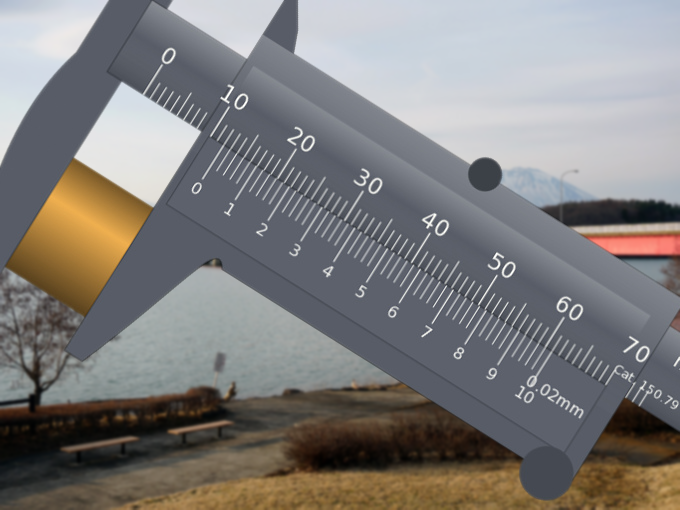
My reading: 12.0 mm
